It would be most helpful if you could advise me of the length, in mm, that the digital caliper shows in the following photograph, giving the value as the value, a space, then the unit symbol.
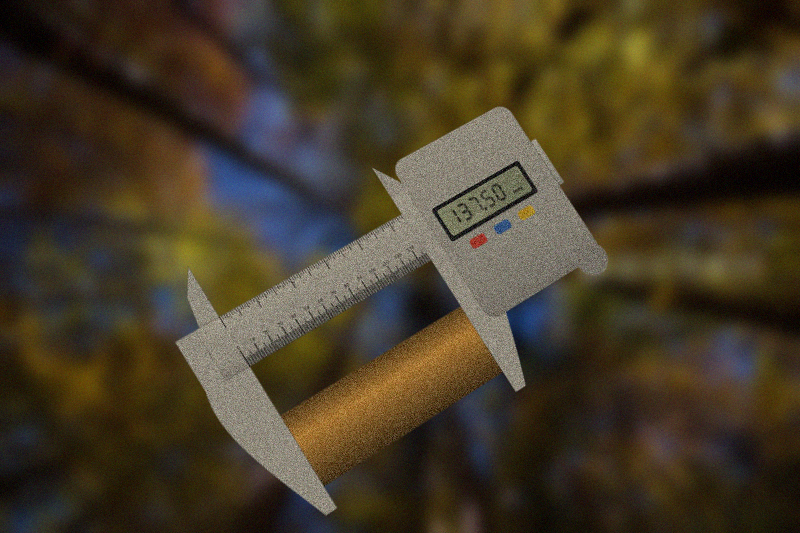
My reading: 137.50 mm
